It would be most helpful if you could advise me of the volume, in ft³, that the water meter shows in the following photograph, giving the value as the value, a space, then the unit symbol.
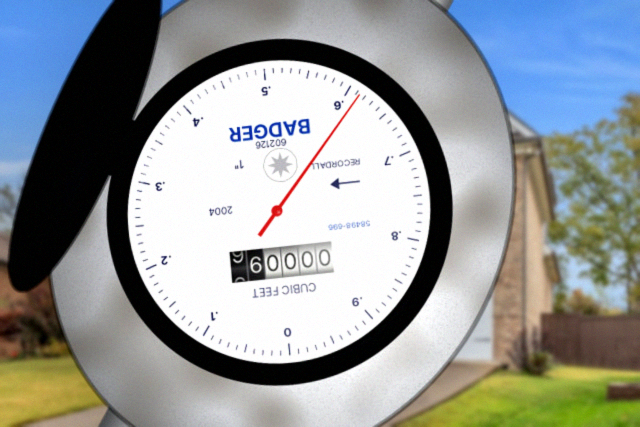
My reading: 95.61 ft³
